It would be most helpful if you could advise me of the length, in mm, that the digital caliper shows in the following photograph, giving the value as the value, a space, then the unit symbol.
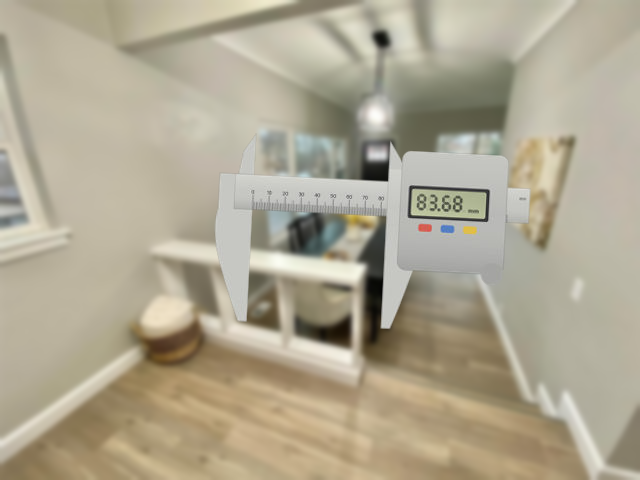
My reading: 83.68 mm
